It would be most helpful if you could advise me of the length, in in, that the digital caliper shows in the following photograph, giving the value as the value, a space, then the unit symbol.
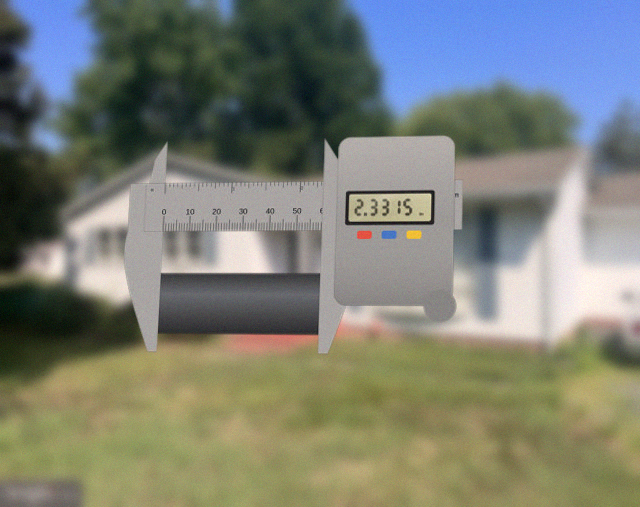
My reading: 2.3315 in
